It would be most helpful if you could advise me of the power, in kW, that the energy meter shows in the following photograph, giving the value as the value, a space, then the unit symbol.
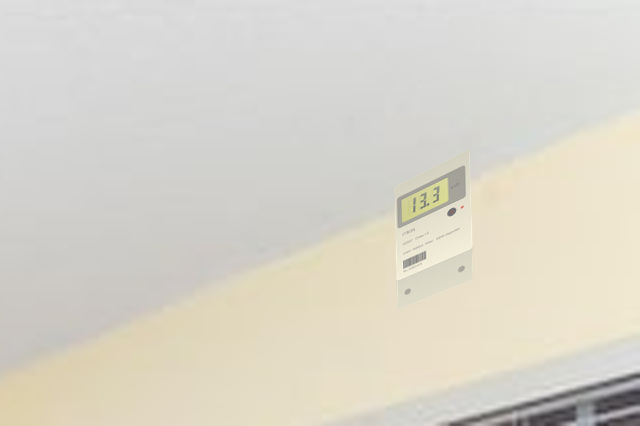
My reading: 13.3 kW
